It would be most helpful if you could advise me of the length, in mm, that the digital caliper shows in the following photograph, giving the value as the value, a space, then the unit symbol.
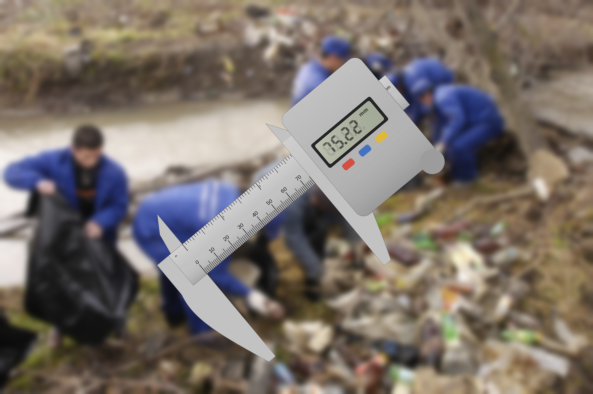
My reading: 75.22 mm
